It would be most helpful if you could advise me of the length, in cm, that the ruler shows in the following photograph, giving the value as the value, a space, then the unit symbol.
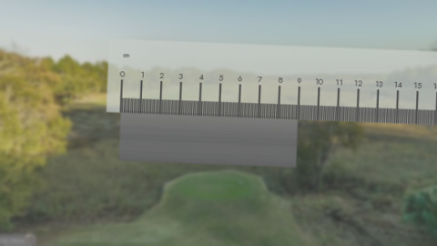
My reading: 9 cm
